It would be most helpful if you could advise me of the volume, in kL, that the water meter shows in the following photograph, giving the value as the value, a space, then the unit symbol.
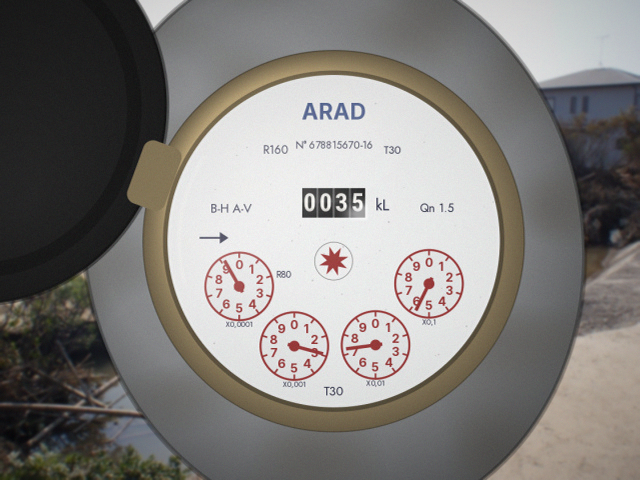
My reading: 35.5729 kL
